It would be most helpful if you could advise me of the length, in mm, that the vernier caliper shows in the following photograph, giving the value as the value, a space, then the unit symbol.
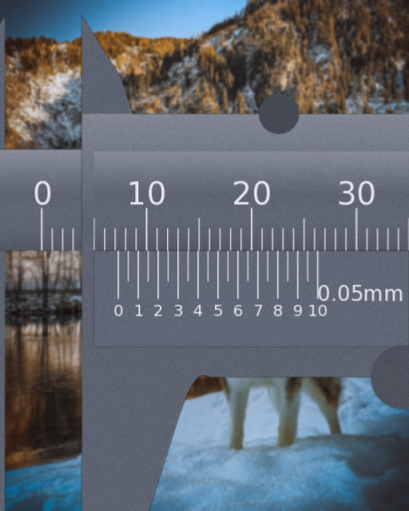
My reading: 7.3 mm
